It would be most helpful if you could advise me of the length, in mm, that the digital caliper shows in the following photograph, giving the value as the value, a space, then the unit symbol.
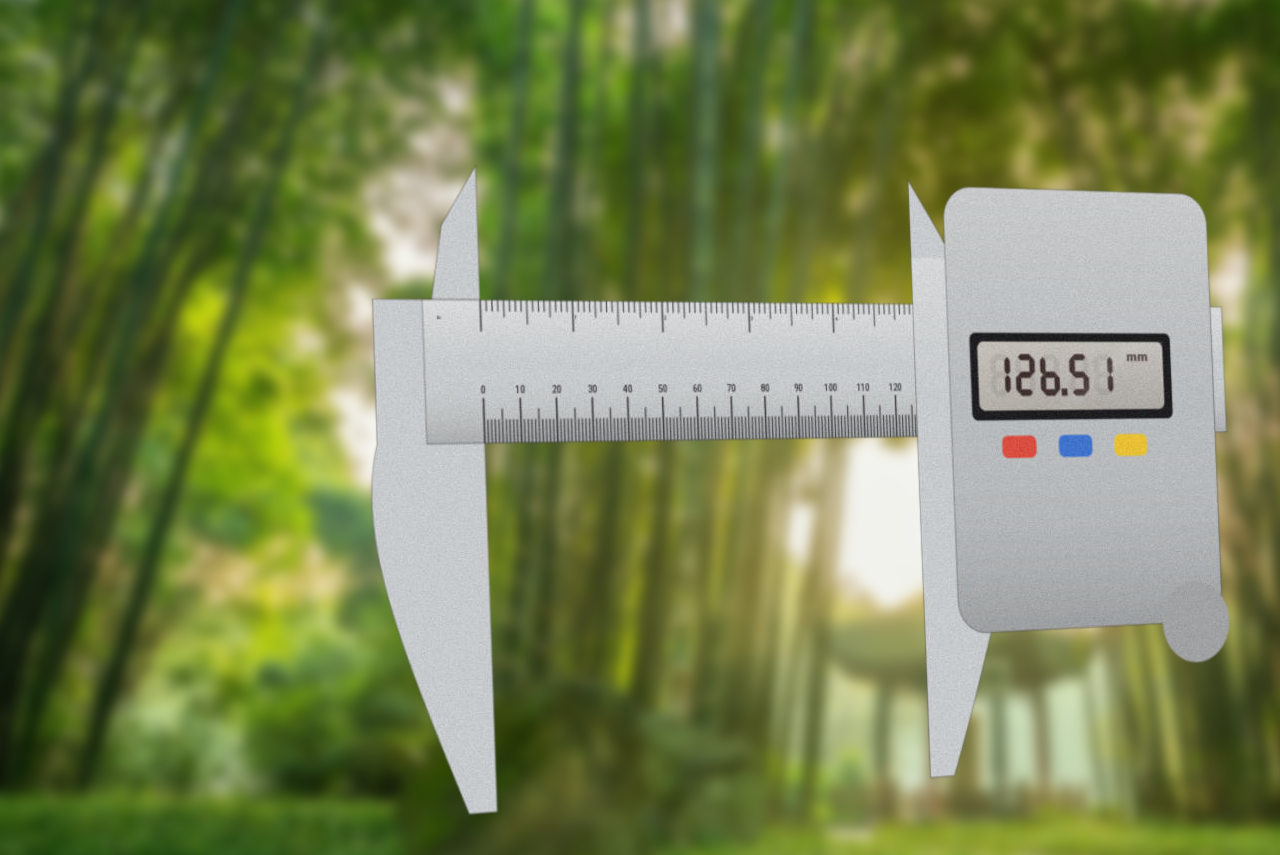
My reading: 126.51 mm
